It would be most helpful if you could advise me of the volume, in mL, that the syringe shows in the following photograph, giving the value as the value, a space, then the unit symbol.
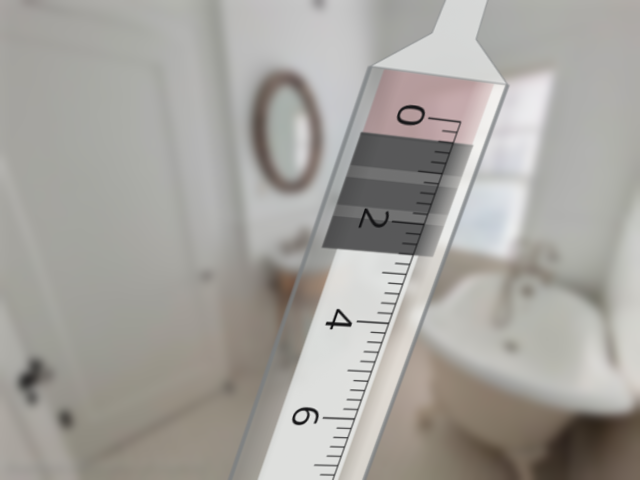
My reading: 0.4 mL
